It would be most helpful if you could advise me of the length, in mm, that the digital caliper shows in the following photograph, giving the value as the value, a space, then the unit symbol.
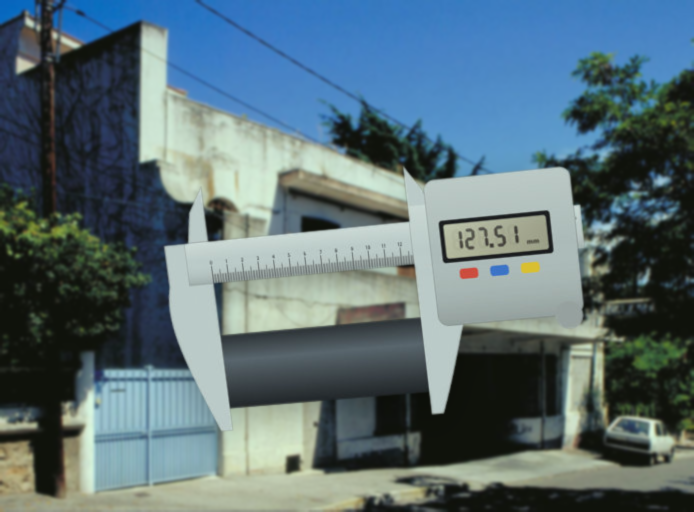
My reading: 127.51 mm
